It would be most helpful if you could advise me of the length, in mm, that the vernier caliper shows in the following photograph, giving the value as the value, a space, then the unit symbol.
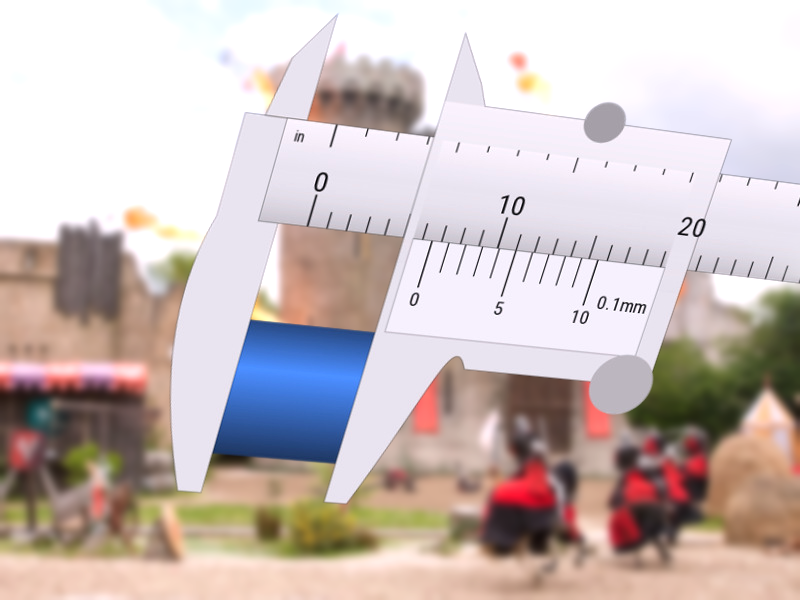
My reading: 6.5 mm
